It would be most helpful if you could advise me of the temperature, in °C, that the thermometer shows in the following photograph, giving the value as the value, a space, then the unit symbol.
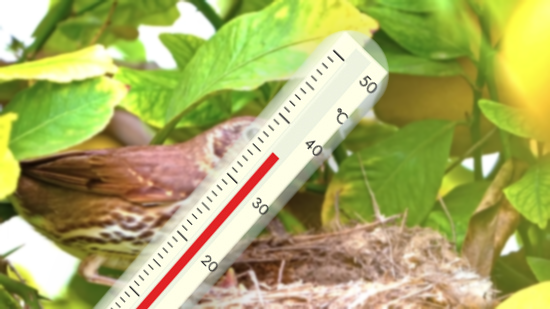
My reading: 36 °C
